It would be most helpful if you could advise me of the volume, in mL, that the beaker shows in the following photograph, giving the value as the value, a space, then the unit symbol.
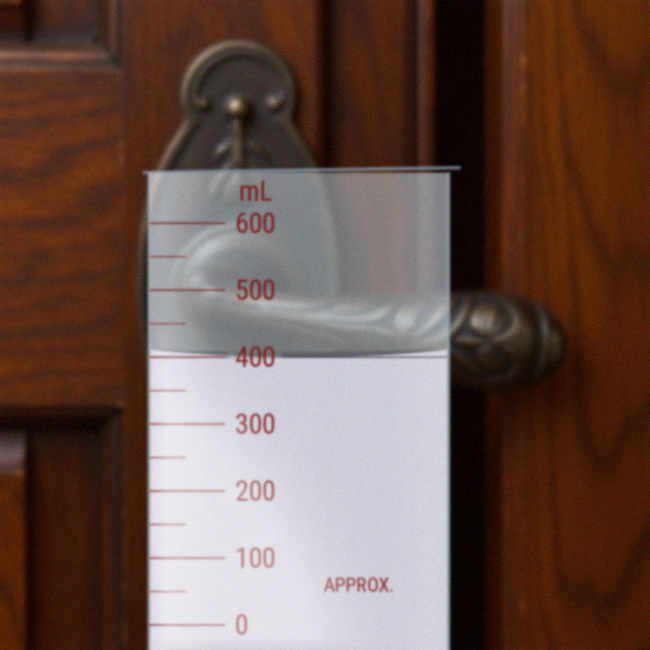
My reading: 400 mL
